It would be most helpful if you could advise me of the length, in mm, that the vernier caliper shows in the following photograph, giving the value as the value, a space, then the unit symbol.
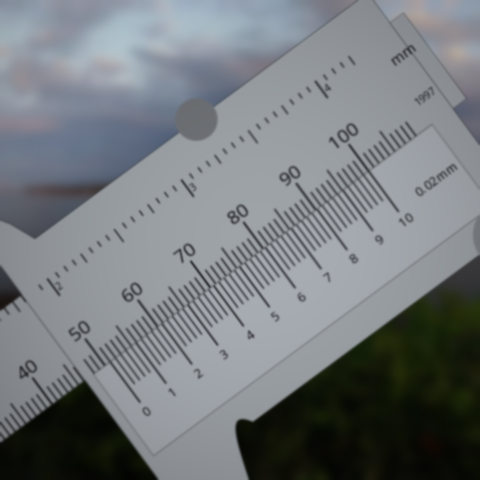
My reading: 51.0 mm
